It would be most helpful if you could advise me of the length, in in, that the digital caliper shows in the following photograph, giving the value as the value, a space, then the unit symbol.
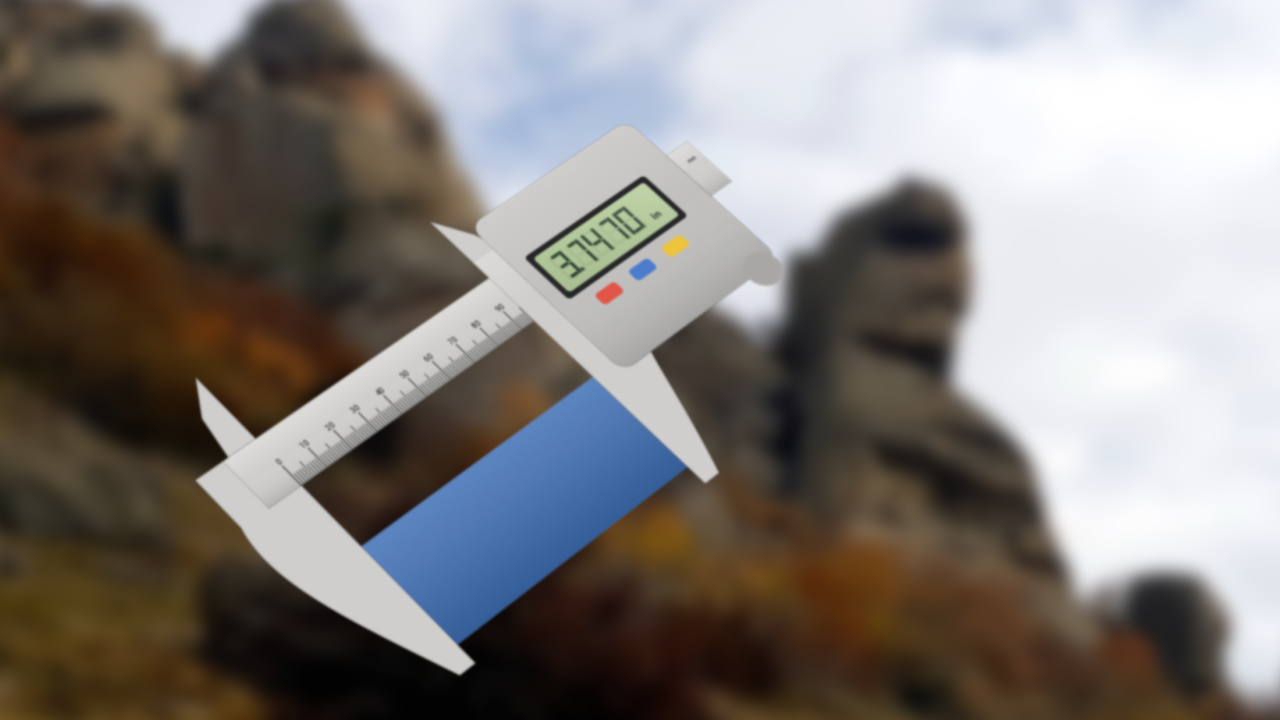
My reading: 3.7470 in
